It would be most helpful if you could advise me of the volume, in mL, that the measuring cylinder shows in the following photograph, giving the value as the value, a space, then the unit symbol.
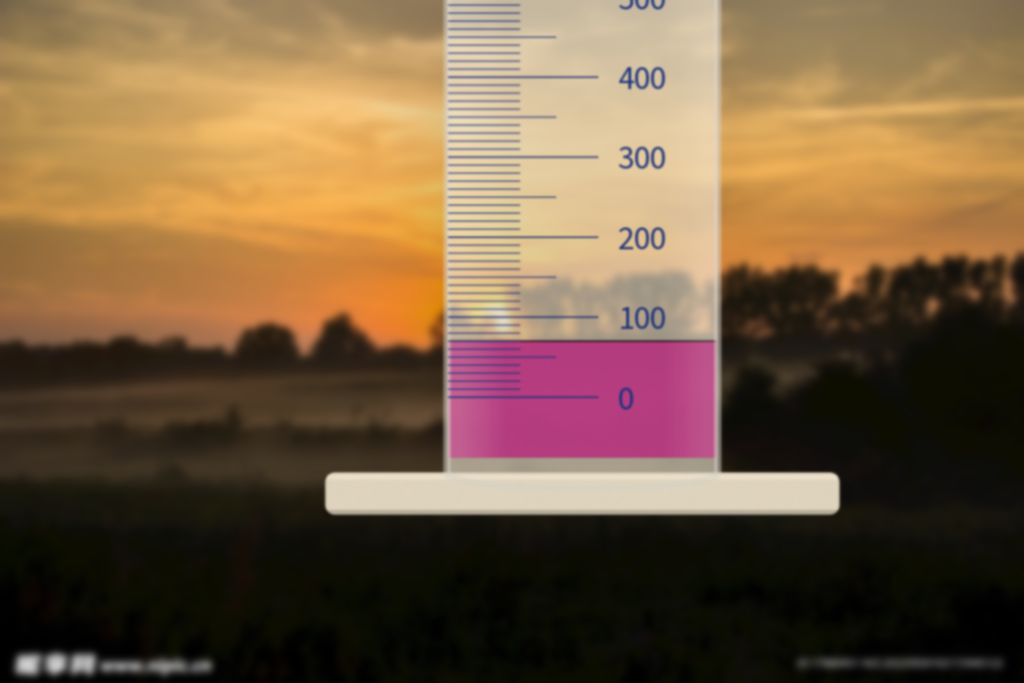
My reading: 70 mL
